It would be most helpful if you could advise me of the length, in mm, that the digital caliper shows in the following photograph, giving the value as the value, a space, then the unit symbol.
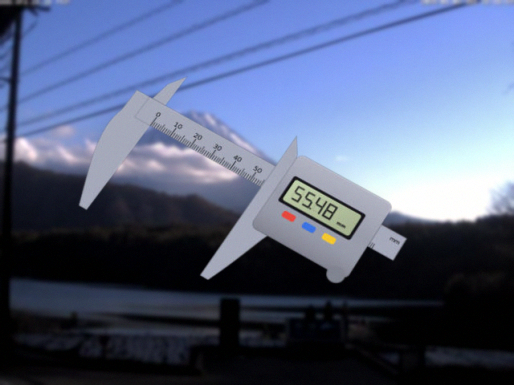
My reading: 55.48 mm
